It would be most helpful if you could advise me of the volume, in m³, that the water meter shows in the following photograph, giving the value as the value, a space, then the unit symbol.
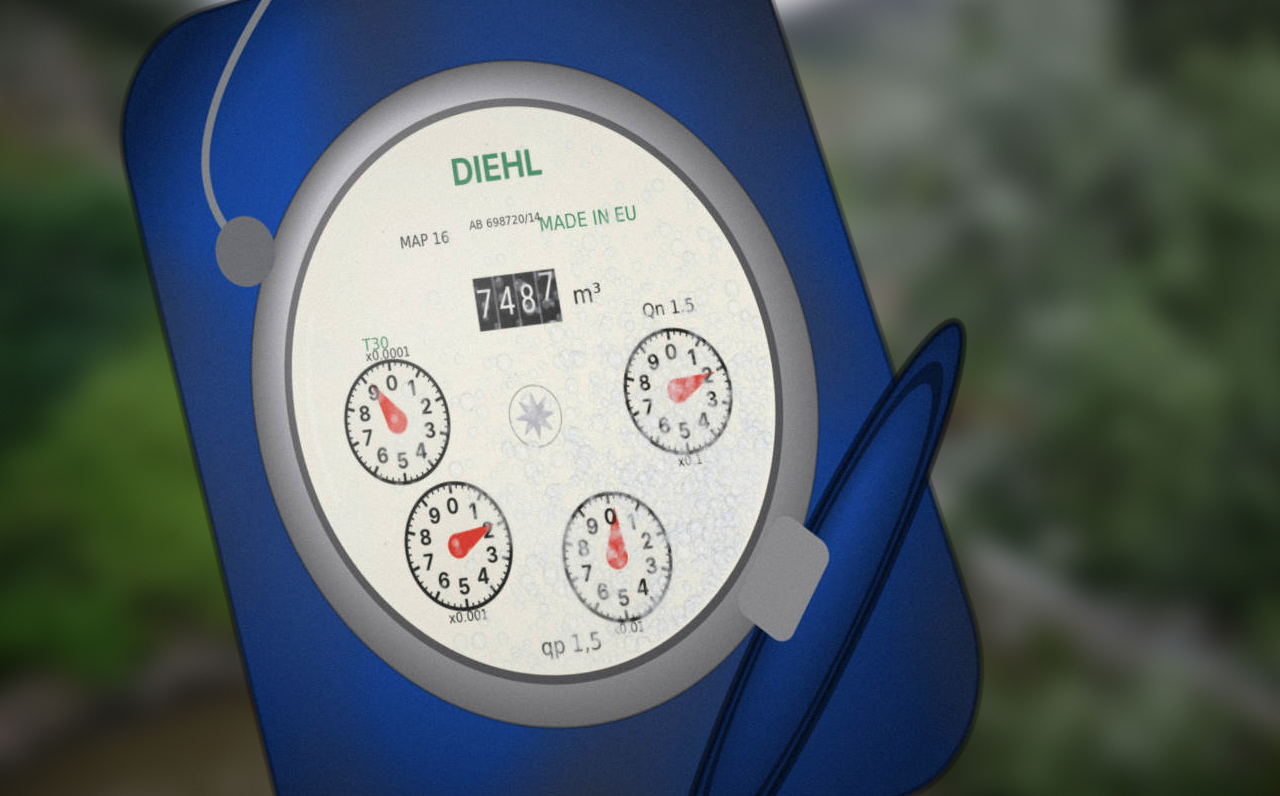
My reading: 7487.2019 m³
